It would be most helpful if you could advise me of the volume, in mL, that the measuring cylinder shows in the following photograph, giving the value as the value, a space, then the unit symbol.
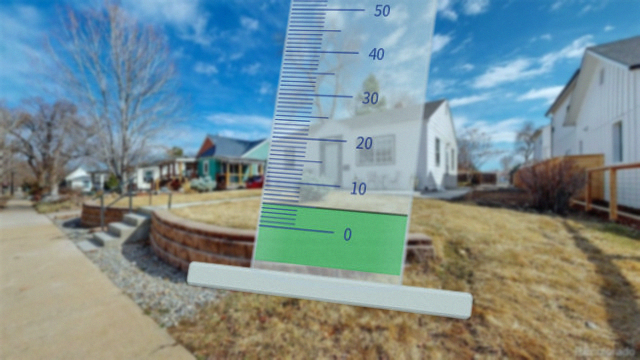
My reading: 5 mL
